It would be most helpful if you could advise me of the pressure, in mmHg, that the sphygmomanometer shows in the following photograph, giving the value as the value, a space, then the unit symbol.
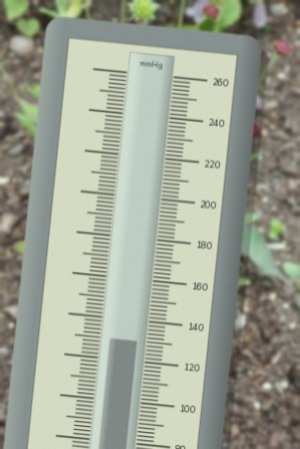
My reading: 130 mmHg
